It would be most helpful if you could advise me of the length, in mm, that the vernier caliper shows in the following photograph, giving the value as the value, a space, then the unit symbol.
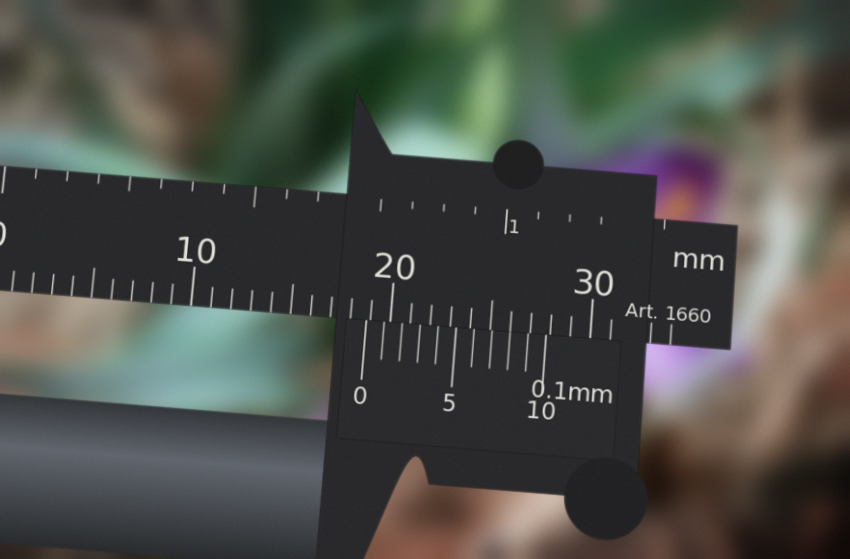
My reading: 18.8 mm
